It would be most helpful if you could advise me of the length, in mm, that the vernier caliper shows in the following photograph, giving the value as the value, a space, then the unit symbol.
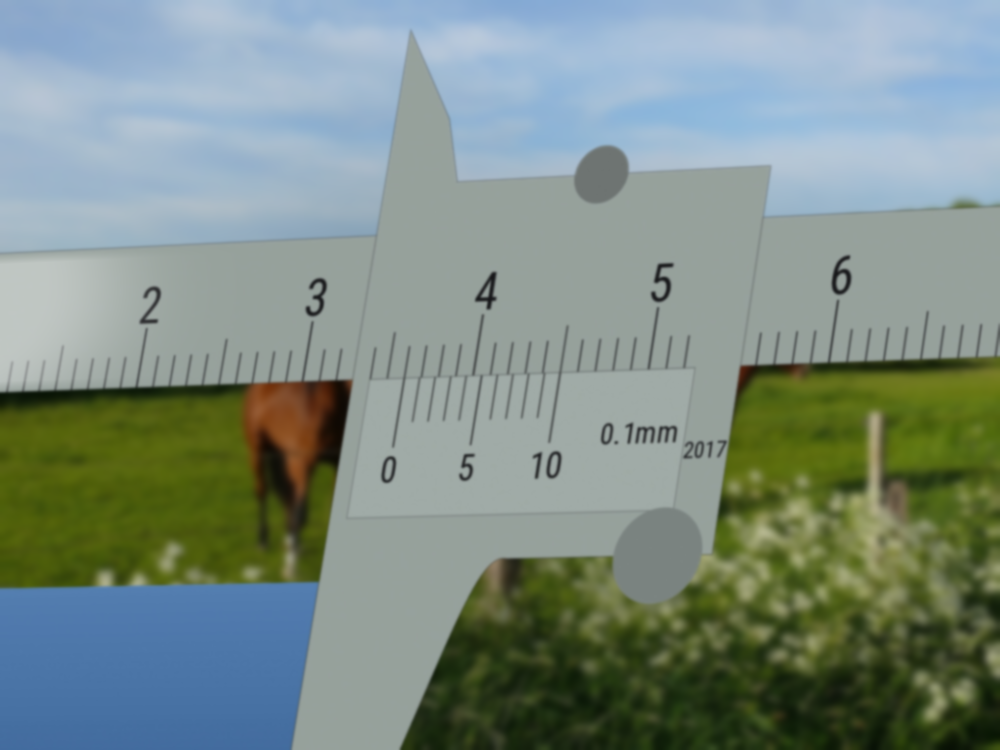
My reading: 36.0 mm
